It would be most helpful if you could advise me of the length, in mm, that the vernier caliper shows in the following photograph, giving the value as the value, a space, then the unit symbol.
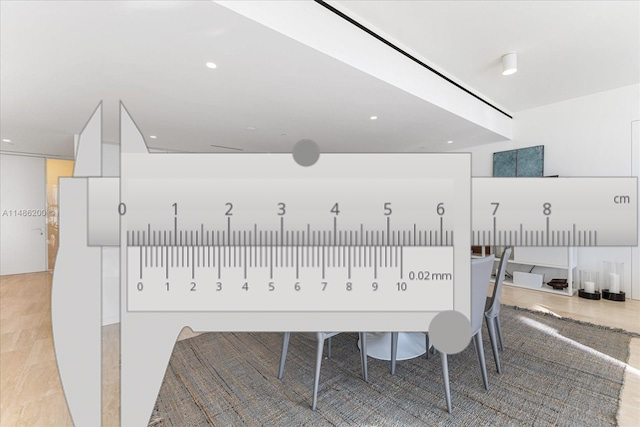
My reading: 3.5 mm
